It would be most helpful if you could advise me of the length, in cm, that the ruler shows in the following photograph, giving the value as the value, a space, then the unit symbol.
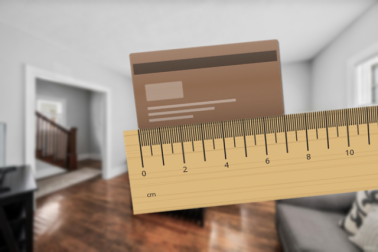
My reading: 7 cm
